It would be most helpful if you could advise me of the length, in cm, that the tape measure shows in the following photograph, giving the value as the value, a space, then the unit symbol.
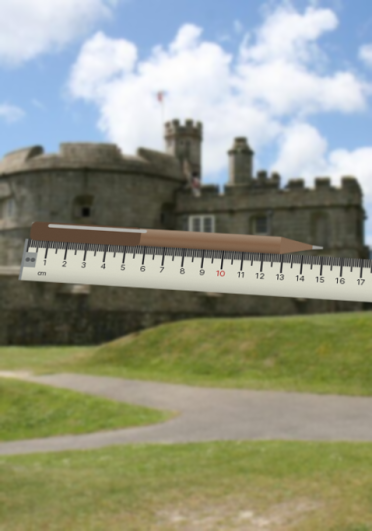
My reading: 15 cm
